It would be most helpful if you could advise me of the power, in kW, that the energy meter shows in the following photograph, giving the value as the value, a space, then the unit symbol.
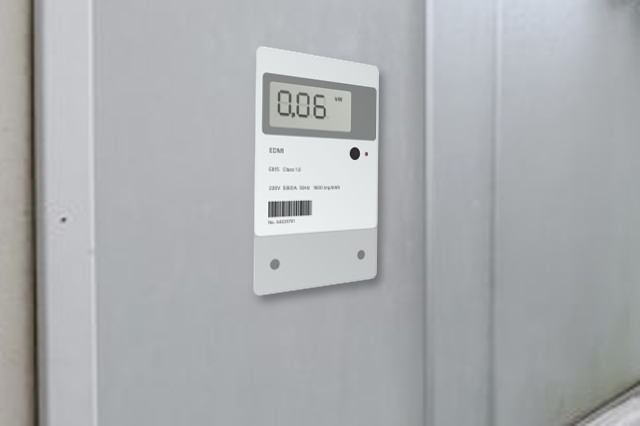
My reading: 0.06 kW
